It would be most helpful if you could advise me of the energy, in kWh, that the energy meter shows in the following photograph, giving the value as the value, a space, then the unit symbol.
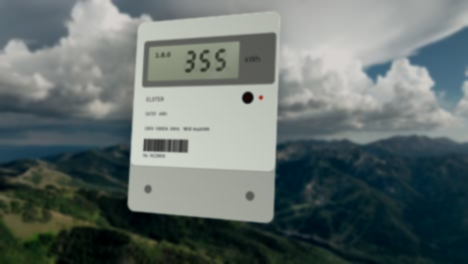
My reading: 355 kWh
